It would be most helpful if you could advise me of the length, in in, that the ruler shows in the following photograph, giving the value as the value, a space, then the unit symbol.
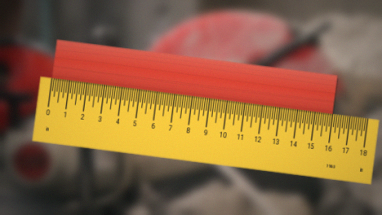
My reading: 16 in
